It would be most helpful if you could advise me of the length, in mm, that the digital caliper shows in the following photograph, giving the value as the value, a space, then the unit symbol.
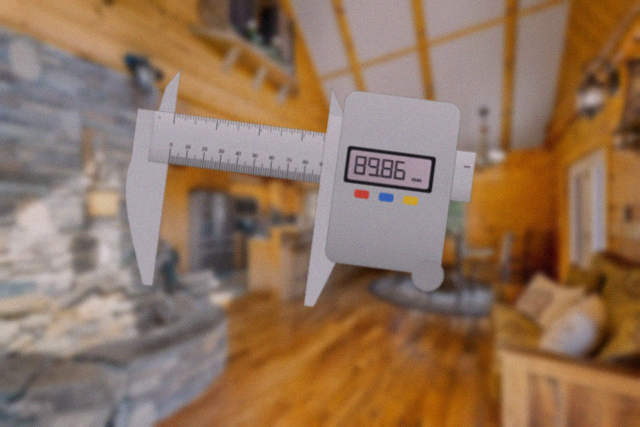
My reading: 89.86 mm
